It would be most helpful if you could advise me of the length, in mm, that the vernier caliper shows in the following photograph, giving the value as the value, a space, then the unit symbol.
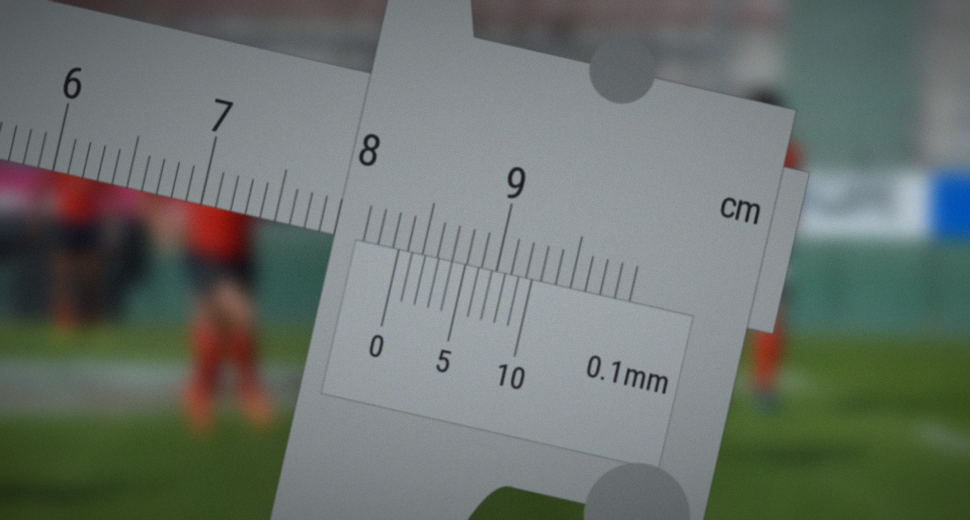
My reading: 83.4 mm
